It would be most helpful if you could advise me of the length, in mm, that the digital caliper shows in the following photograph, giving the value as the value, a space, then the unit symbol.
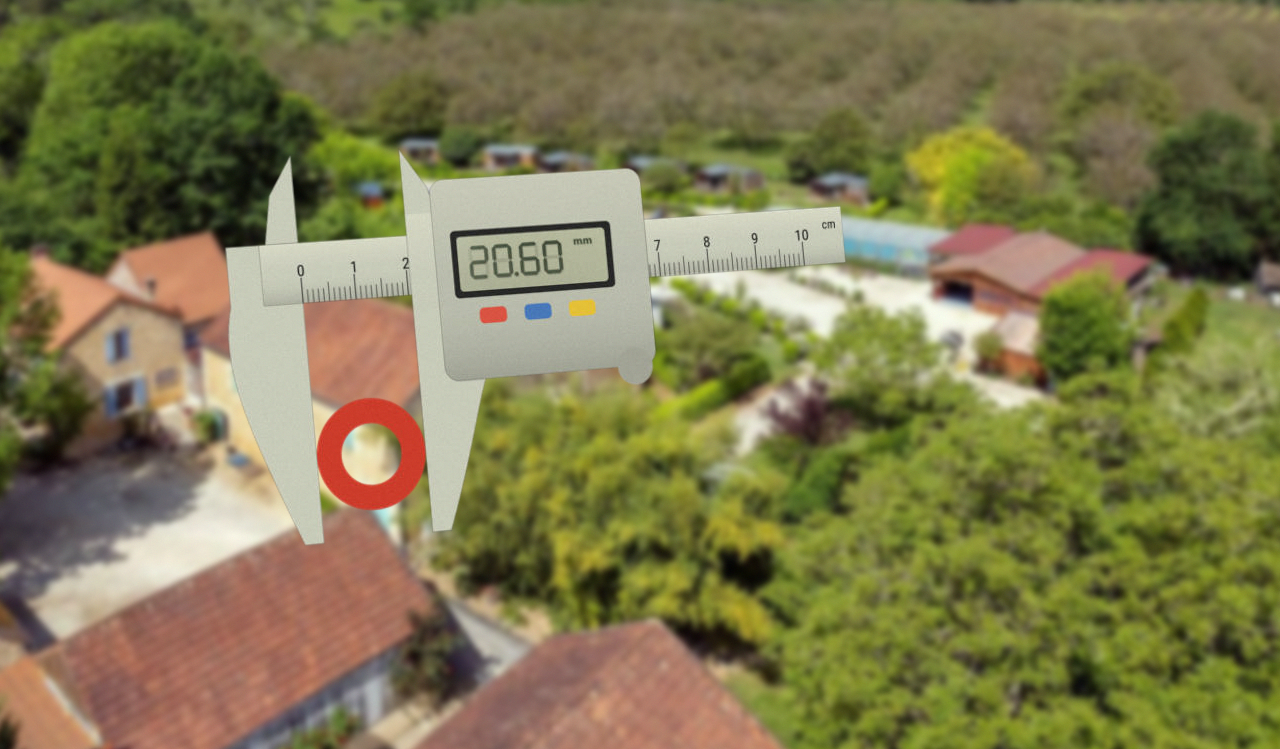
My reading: 20.60 mm
